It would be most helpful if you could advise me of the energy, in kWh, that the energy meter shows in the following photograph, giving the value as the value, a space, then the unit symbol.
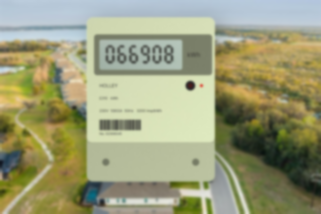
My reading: 66908 kWh
